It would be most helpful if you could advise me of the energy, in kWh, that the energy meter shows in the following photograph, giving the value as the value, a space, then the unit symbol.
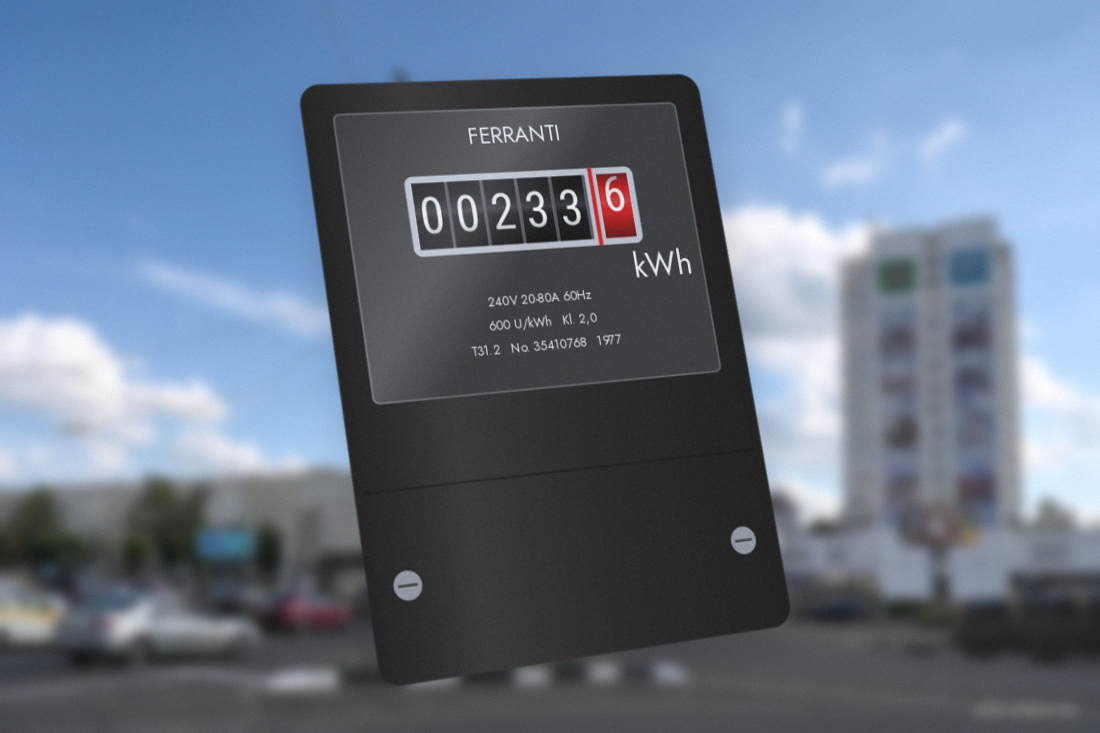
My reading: 233.6 kWh
